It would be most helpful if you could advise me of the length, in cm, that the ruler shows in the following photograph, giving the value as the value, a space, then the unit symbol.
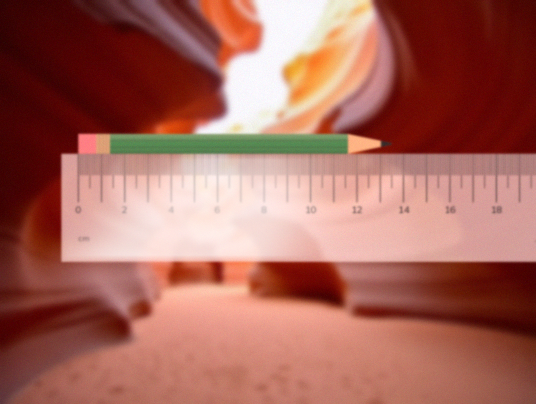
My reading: 13.5 cm
